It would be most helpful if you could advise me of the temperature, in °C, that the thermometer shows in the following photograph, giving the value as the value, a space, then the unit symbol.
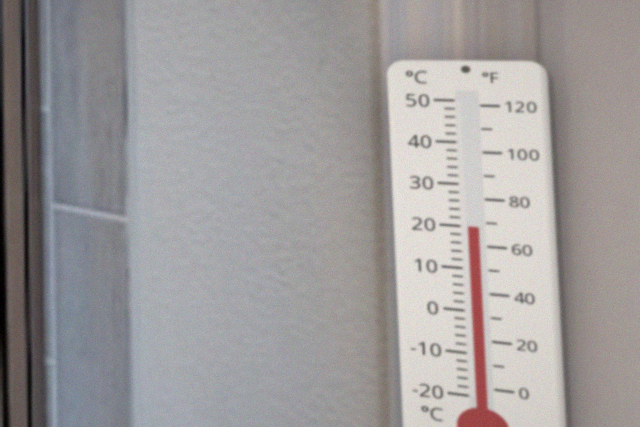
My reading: 20 °C
